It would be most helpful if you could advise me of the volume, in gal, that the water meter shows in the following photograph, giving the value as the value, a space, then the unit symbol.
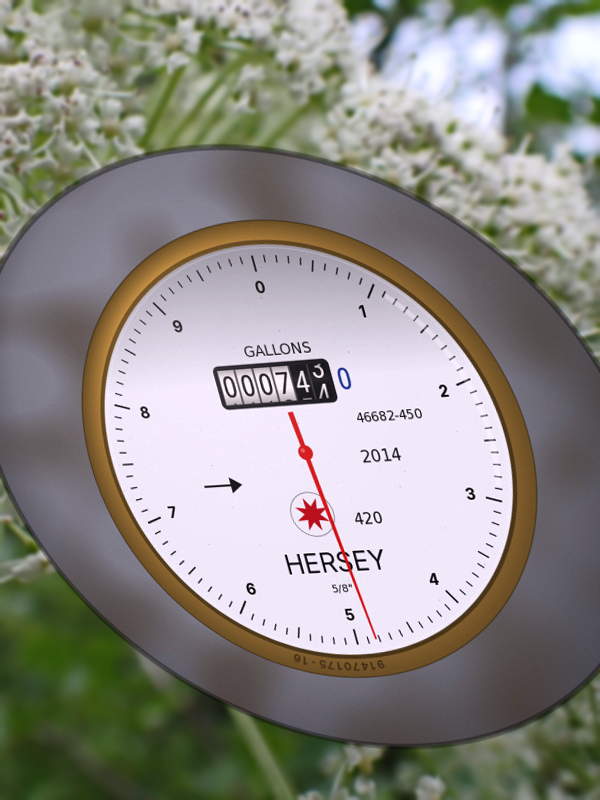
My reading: 7434.8 gal
